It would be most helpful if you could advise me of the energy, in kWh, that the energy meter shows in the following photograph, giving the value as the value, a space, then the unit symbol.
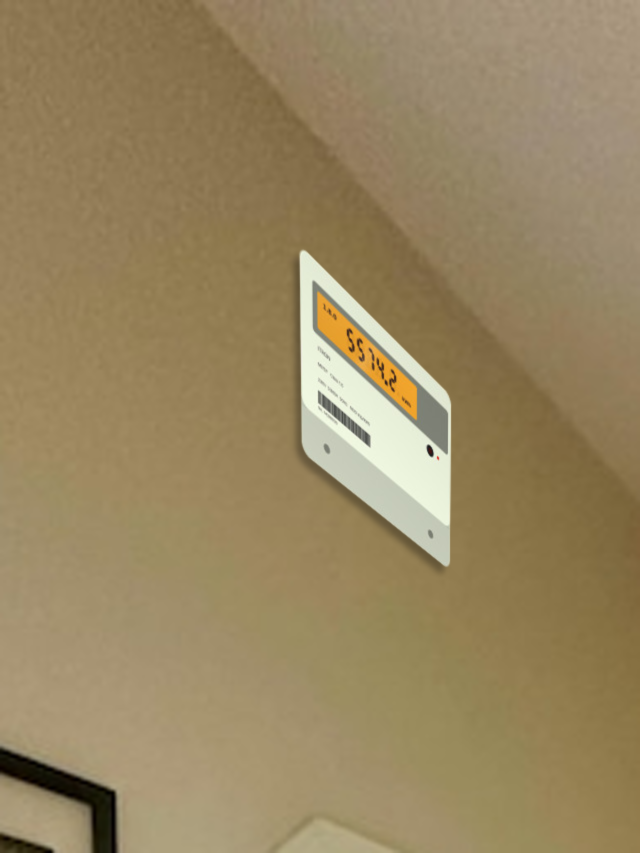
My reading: 5574.2 kWh
